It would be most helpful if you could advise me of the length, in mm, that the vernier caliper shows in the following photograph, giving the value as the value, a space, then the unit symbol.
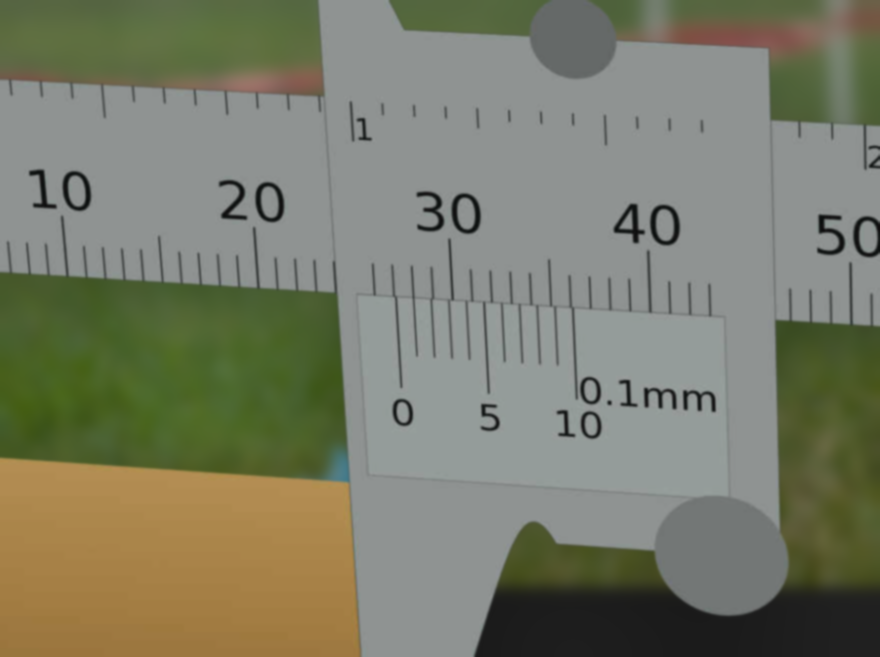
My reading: 27.1 mm
